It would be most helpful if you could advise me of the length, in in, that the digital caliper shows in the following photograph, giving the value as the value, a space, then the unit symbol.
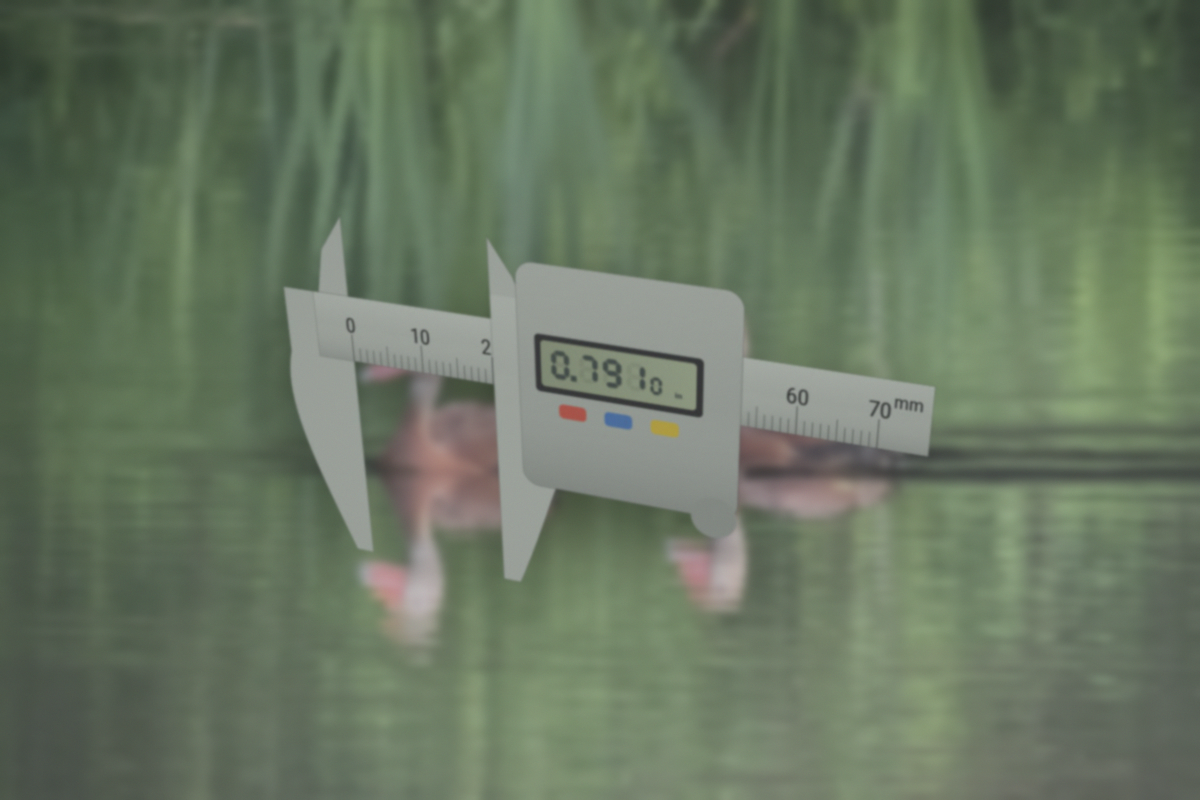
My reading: 0.7910 in
